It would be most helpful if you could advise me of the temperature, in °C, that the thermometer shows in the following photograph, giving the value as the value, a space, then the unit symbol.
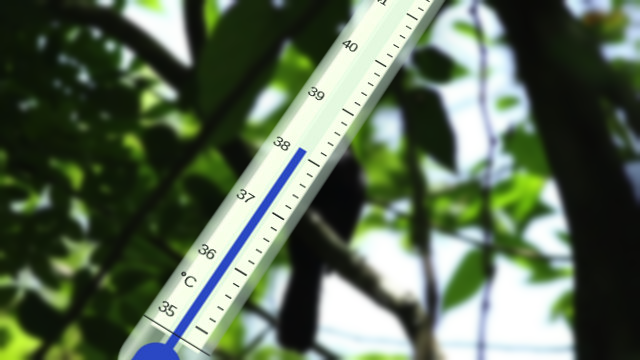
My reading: 38.1 °C
